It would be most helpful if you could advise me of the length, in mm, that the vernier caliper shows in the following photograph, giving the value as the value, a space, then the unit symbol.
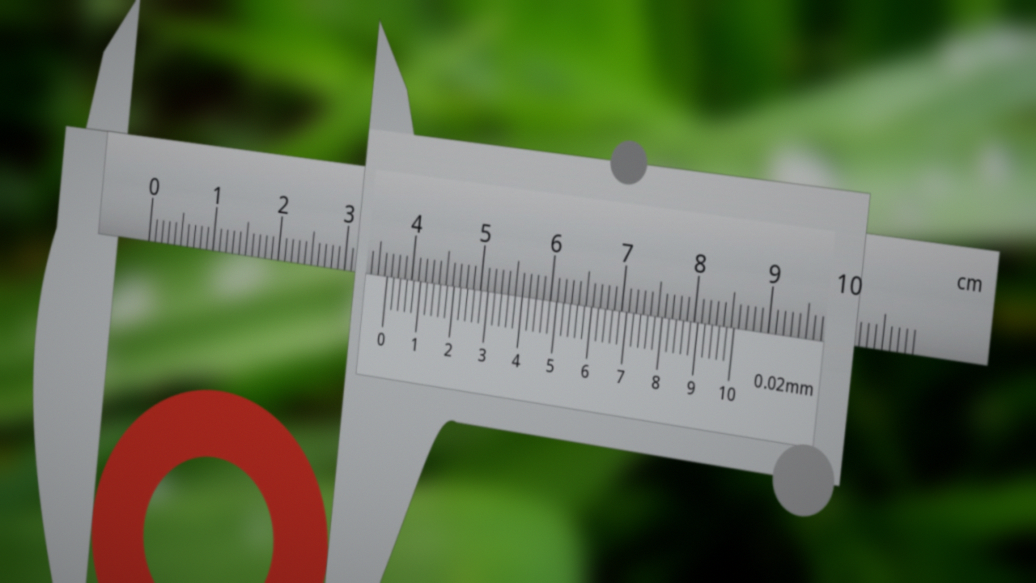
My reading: 36.4 mm
